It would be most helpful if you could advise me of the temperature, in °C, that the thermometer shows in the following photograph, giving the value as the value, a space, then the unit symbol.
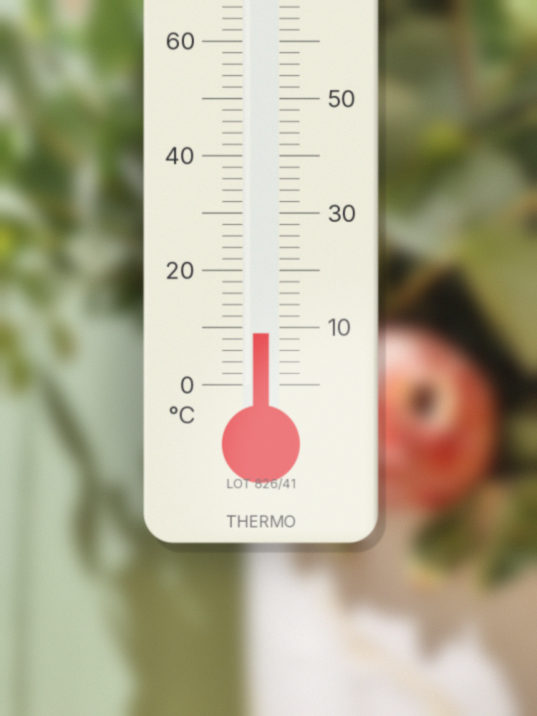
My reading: 9 °C
